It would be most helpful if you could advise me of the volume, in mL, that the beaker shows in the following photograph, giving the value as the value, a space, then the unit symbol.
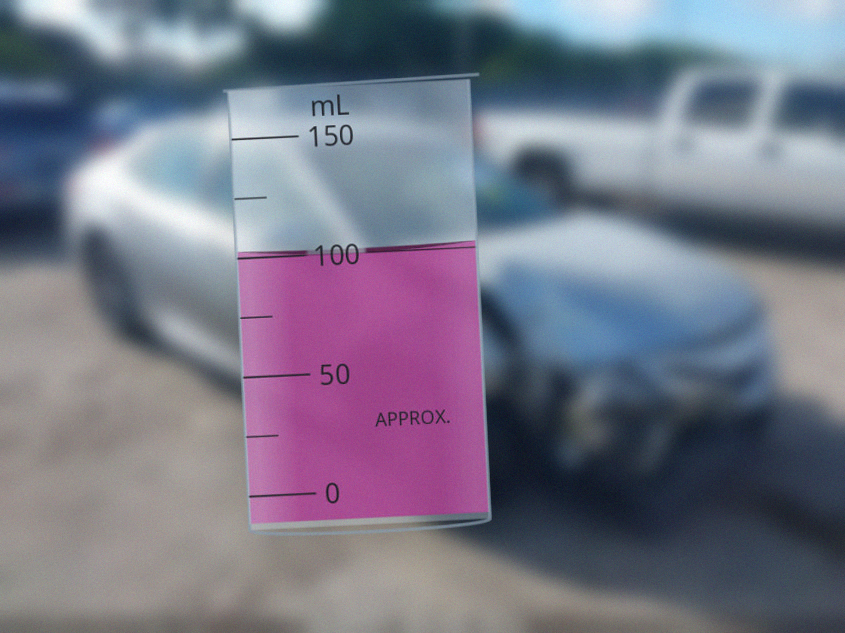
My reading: 100 mL
